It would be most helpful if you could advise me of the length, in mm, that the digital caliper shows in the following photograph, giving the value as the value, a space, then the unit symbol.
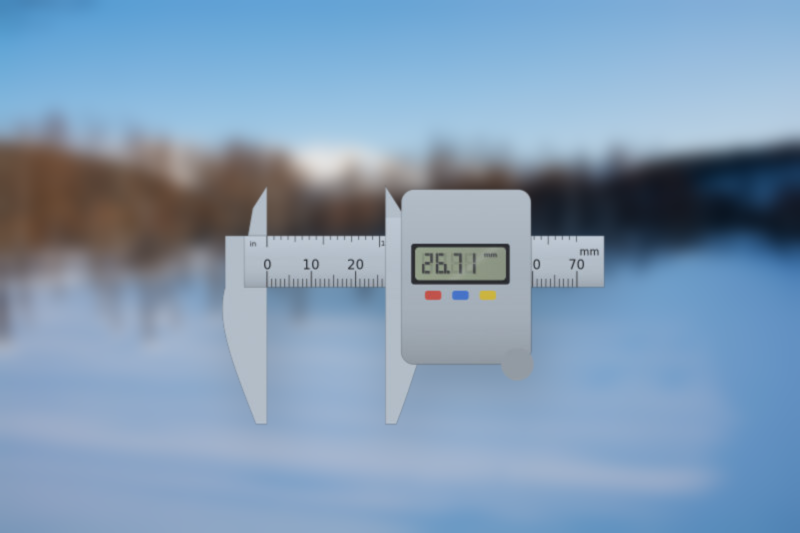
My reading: 26.71 mm
